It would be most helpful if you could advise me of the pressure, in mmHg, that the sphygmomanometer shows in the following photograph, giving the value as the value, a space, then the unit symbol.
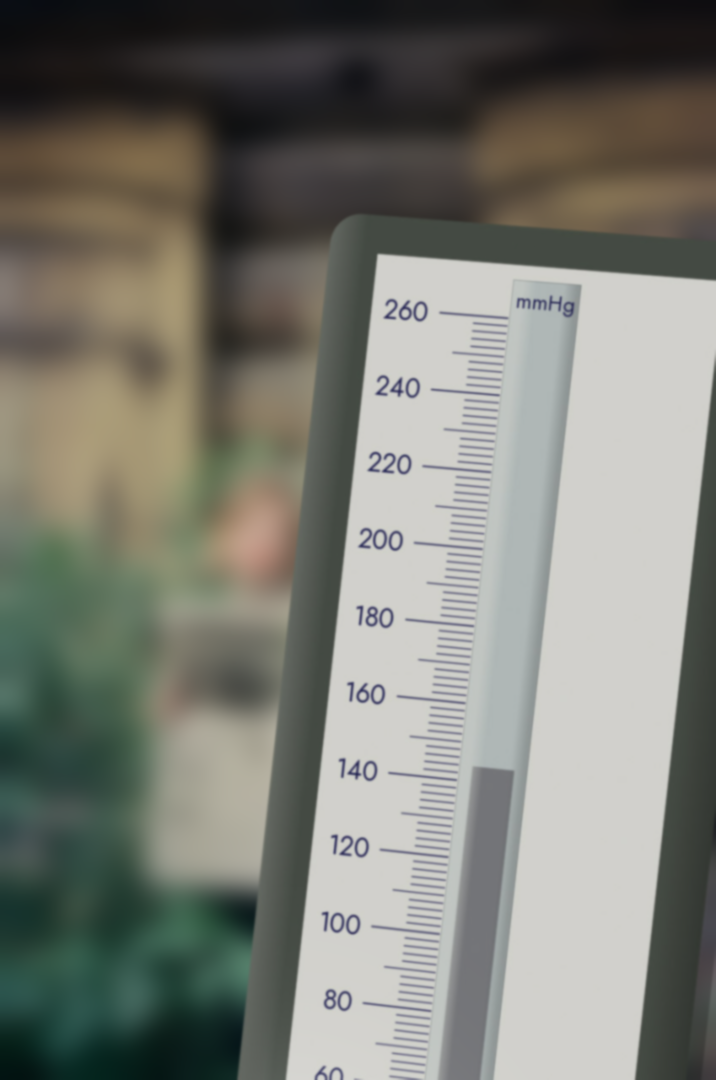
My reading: 144 mmHg
